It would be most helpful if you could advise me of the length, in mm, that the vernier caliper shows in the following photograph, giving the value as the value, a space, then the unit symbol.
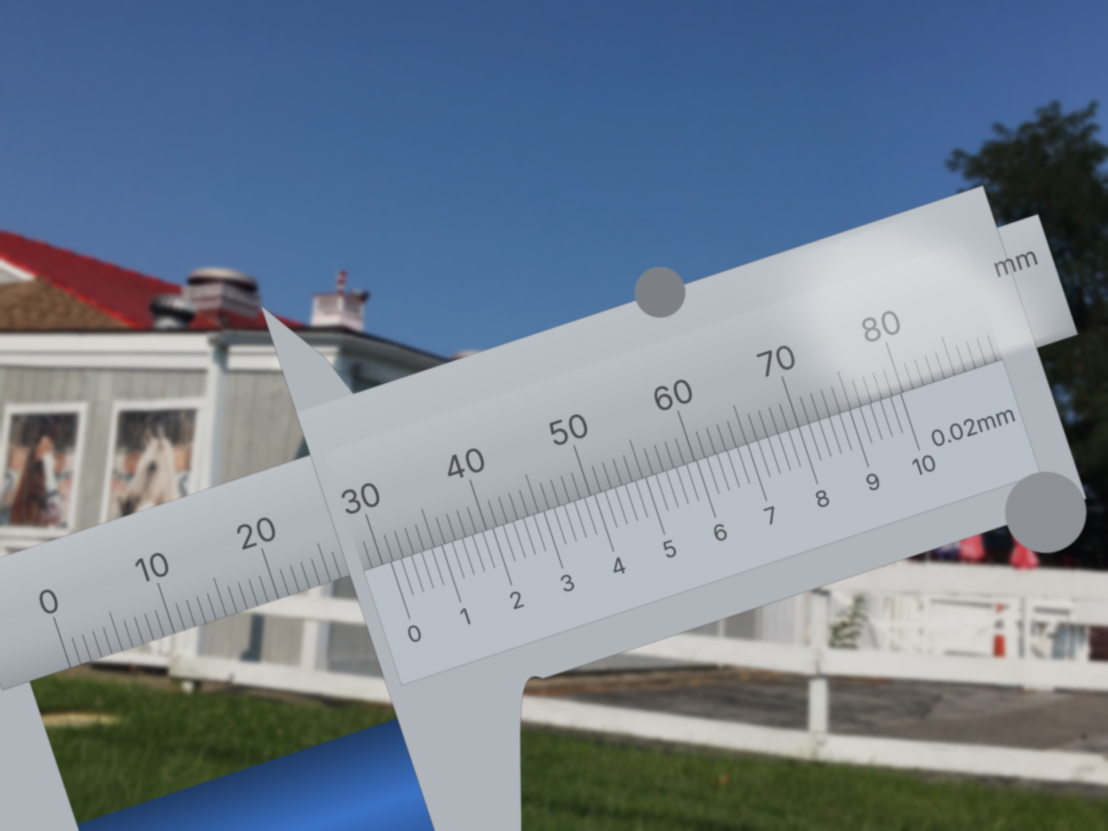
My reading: 30.8 mm
